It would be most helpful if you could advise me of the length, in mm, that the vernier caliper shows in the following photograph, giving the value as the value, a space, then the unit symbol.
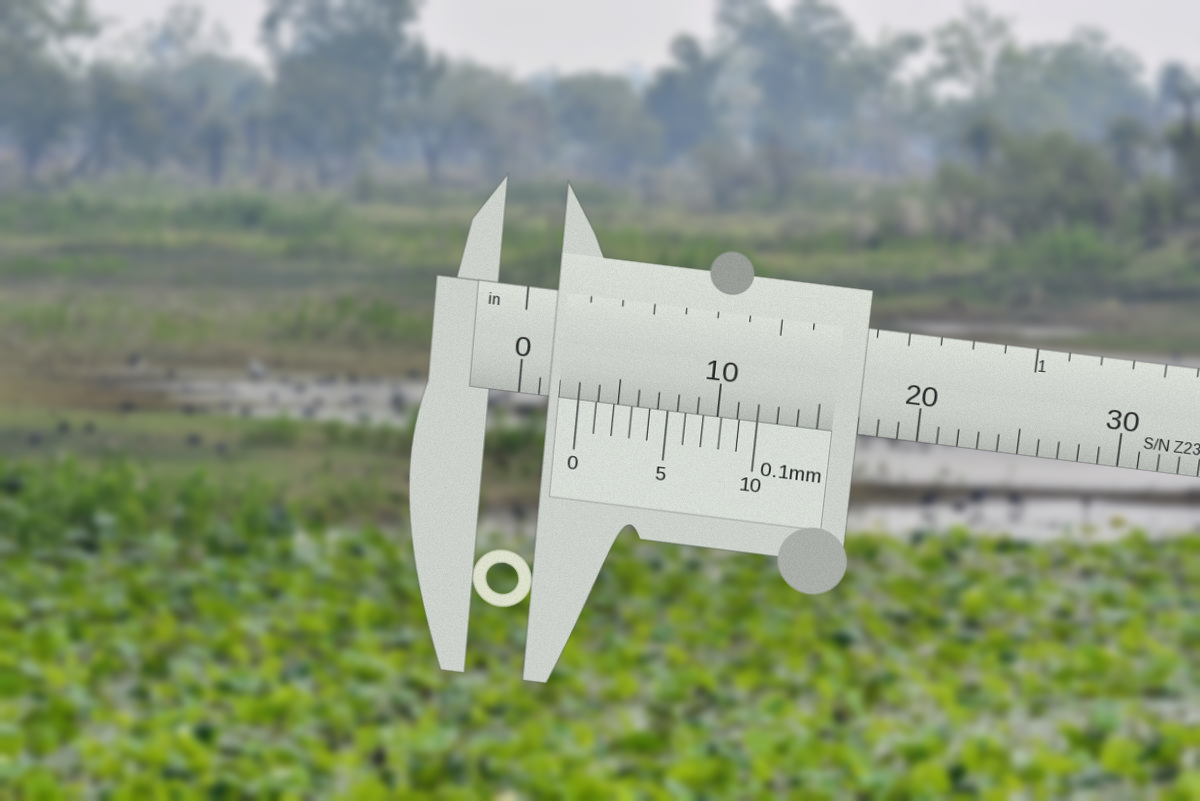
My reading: 3.0 mm
